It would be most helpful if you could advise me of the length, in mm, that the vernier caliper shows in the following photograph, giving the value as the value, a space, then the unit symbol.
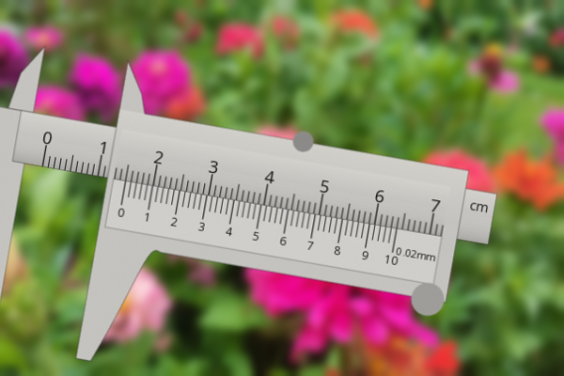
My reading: 15.0 mm
